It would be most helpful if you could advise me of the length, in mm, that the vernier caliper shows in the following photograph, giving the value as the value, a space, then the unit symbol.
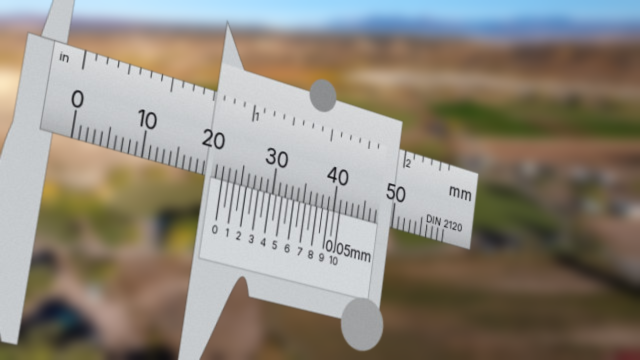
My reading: 22.0 mm
